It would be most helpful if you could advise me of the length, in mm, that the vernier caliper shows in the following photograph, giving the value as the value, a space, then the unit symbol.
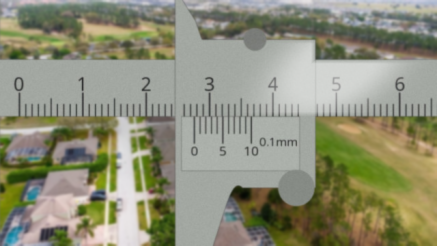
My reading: 27.6 mm
